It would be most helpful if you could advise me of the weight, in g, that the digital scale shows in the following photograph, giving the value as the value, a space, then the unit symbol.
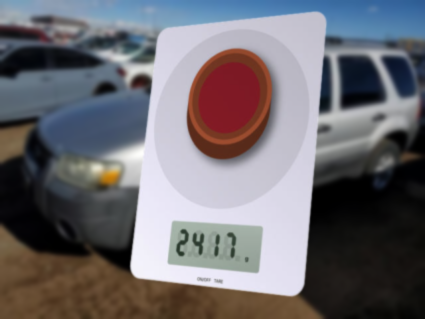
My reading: 2417 g
